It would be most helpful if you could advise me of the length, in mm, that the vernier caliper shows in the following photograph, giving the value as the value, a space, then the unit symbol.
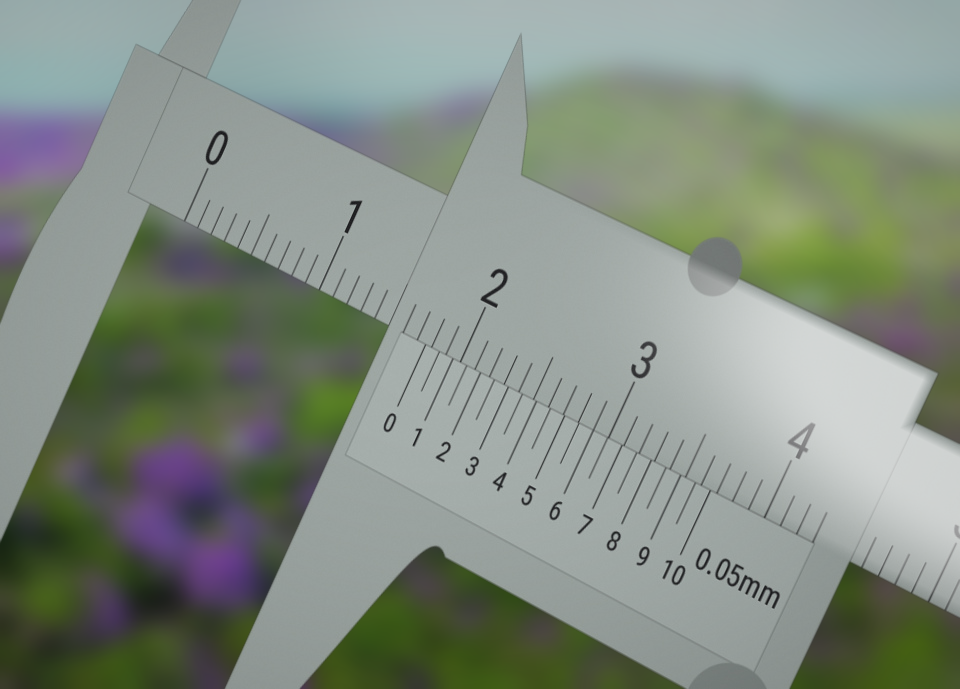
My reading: 17.6 mm
